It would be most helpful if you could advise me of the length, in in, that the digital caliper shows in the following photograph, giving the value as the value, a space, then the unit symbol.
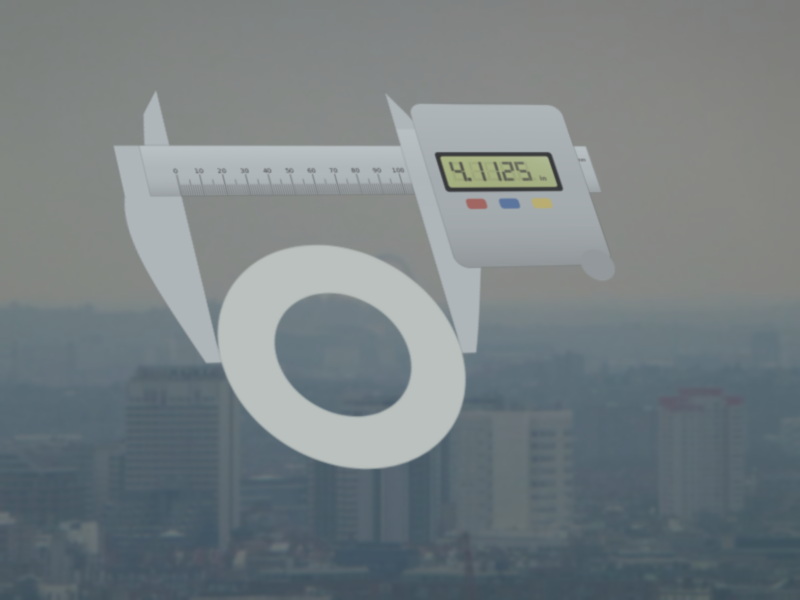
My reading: 4.1125 in
